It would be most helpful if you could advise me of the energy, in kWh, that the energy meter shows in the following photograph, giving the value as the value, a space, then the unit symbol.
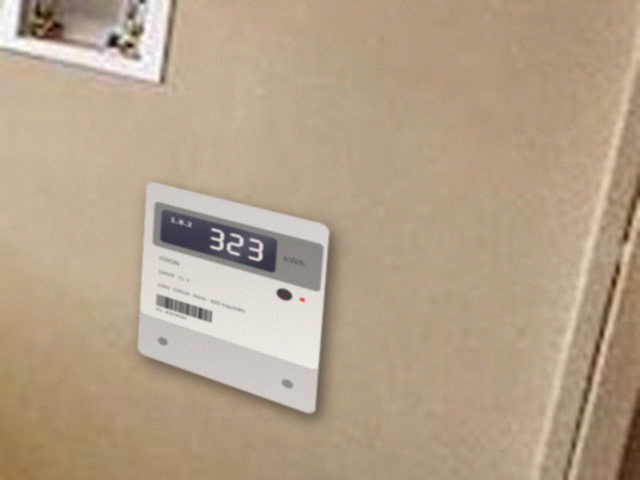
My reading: 323 kWh
